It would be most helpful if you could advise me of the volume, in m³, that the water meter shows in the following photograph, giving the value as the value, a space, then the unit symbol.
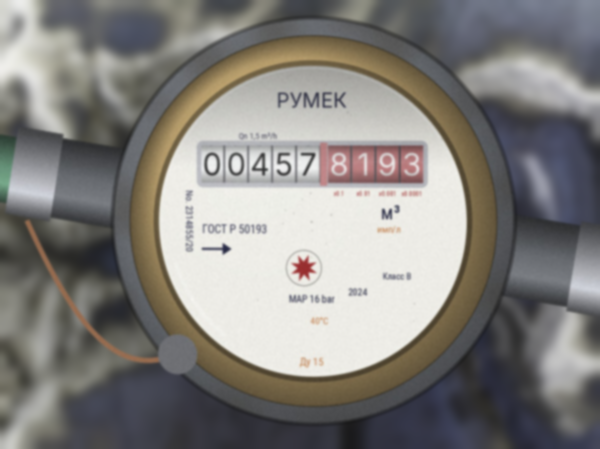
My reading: 457.8193 m³
